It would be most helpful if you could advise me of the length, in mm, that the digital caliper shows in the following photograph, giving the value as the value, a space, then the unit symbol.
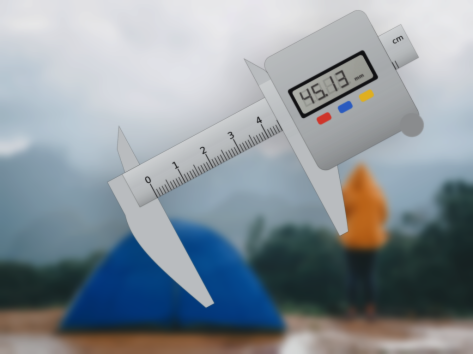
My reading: 45.13 mm
